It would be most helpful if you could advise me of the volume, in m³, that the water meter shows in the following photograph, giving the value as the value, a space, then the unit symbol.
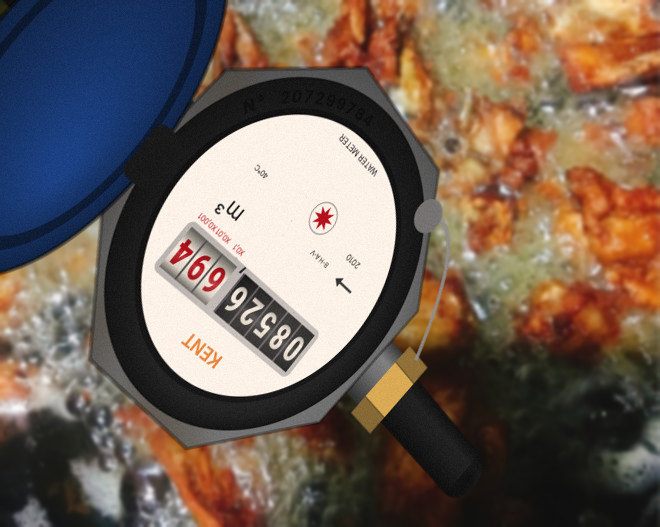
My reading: 8526.694 m³
